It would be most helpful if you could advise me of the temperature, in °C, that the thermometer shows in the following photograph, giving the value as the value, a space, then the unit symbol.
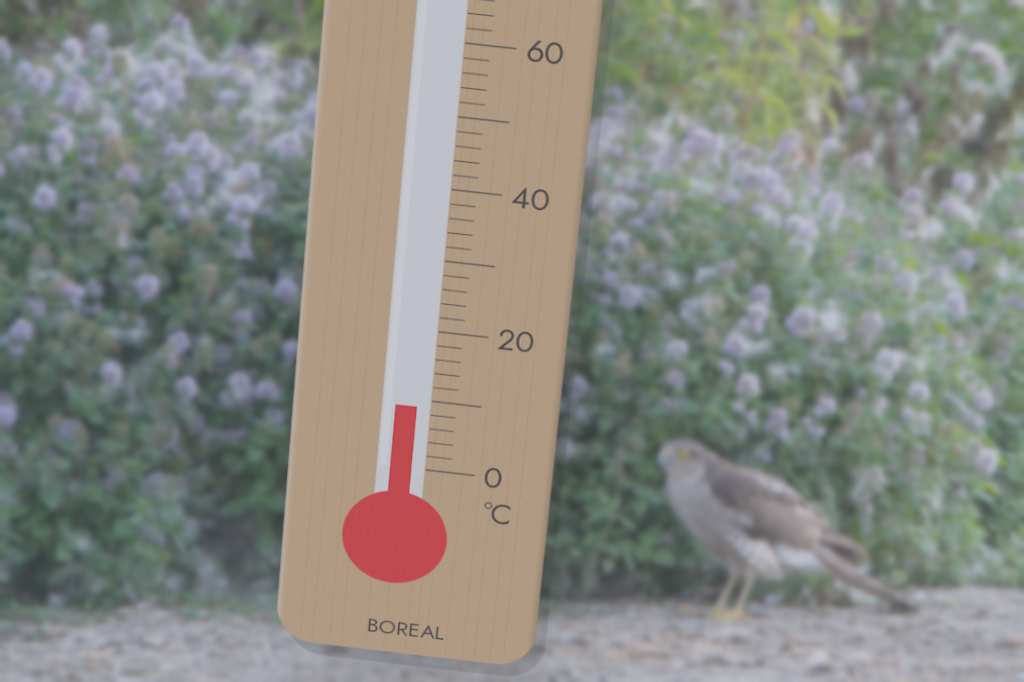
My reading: 9 °C
